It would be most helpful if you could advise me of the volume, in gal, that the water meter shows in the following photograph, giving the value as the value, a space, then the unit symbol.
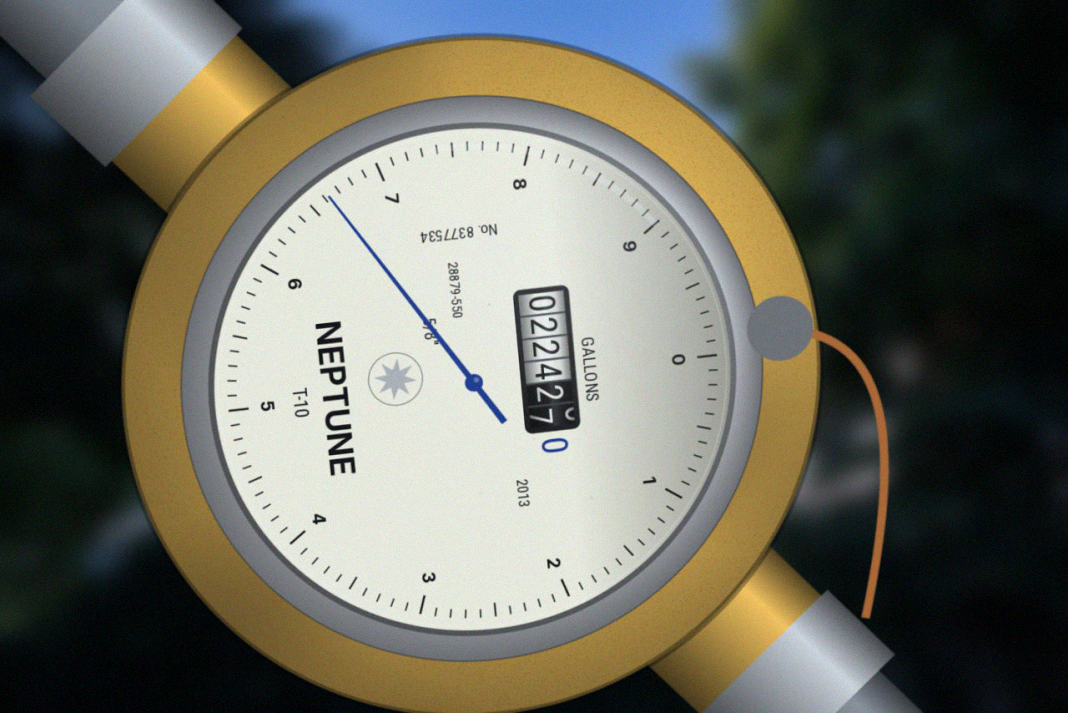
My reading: 224266.6 gal
